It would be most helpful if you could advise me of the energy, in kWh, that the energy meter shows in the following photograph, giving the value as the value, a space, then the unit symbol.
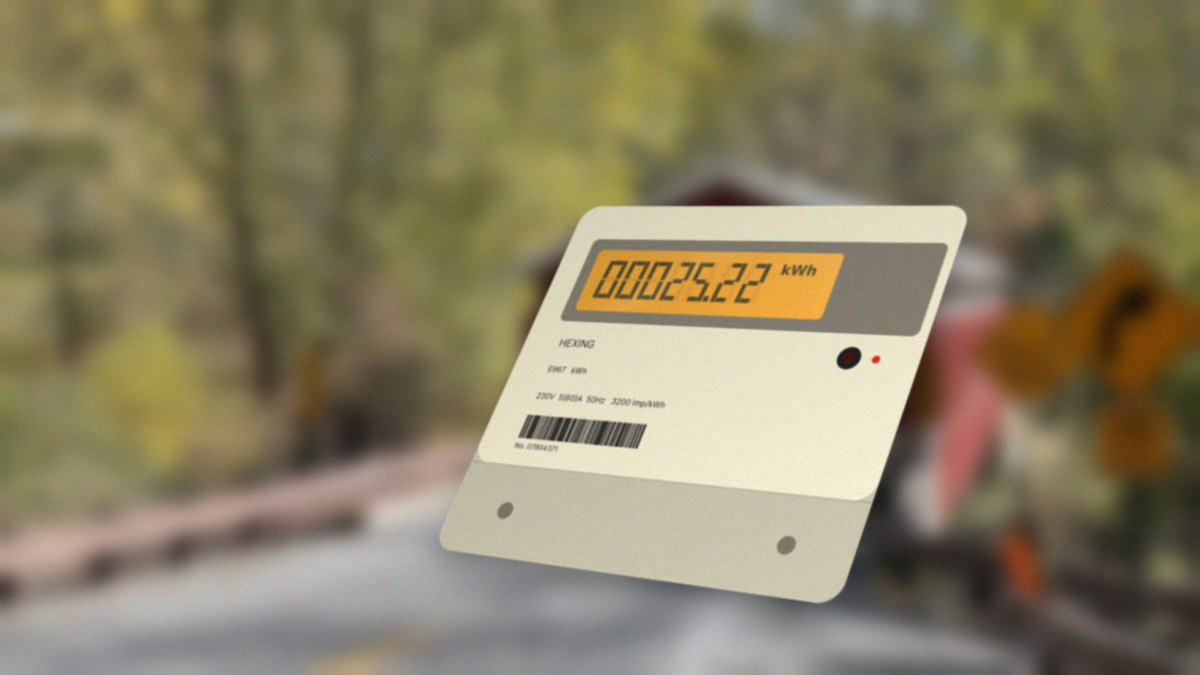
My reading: 25.22 kWh
